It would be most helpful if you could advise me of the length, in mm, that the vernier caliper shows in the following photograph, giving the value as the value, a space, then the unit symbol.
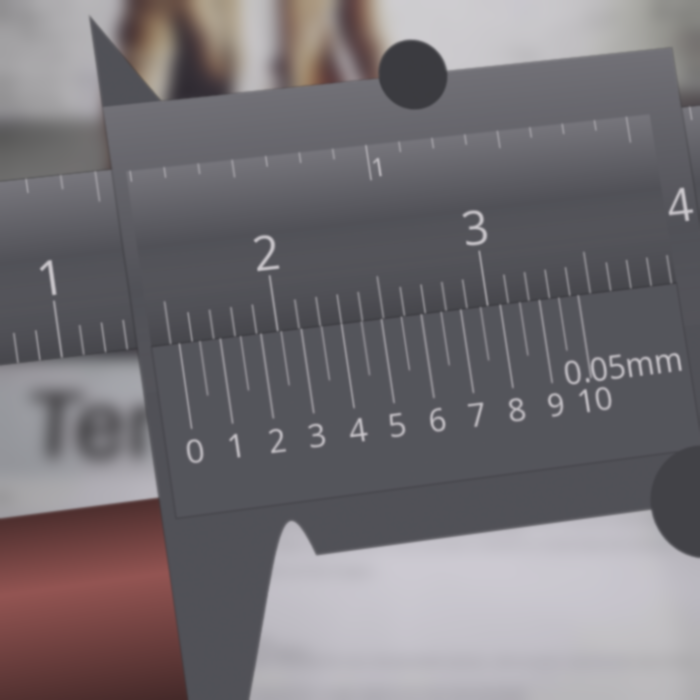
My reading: 15.4 mm
